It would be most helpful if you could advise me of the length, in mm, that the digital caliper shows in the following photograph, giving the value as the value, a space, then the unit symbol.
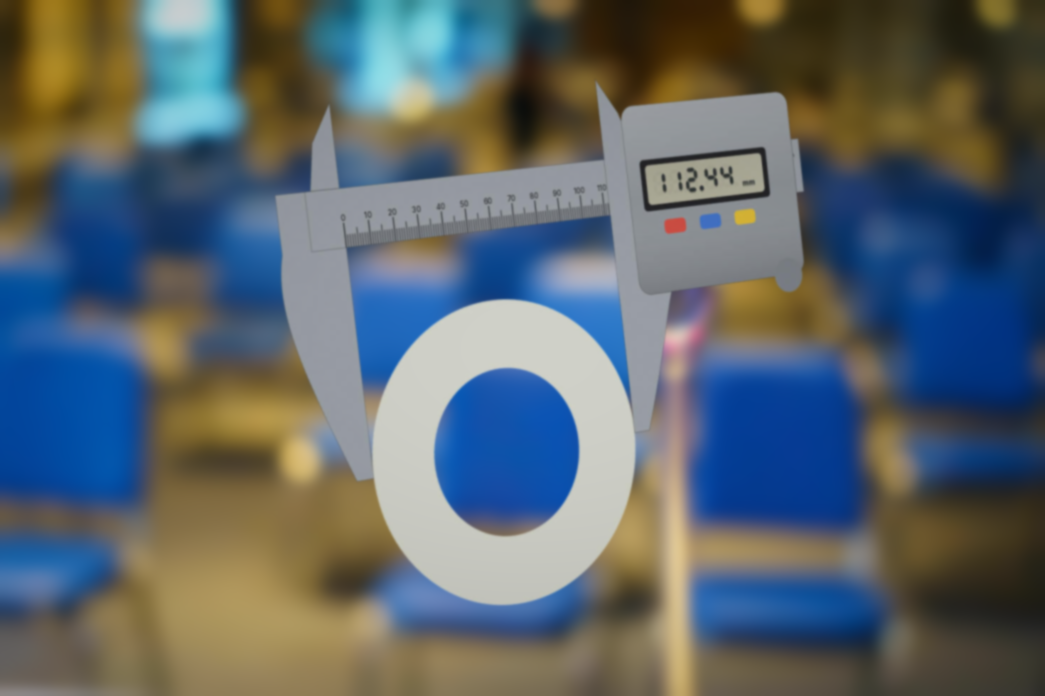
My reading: 112.44 mm
